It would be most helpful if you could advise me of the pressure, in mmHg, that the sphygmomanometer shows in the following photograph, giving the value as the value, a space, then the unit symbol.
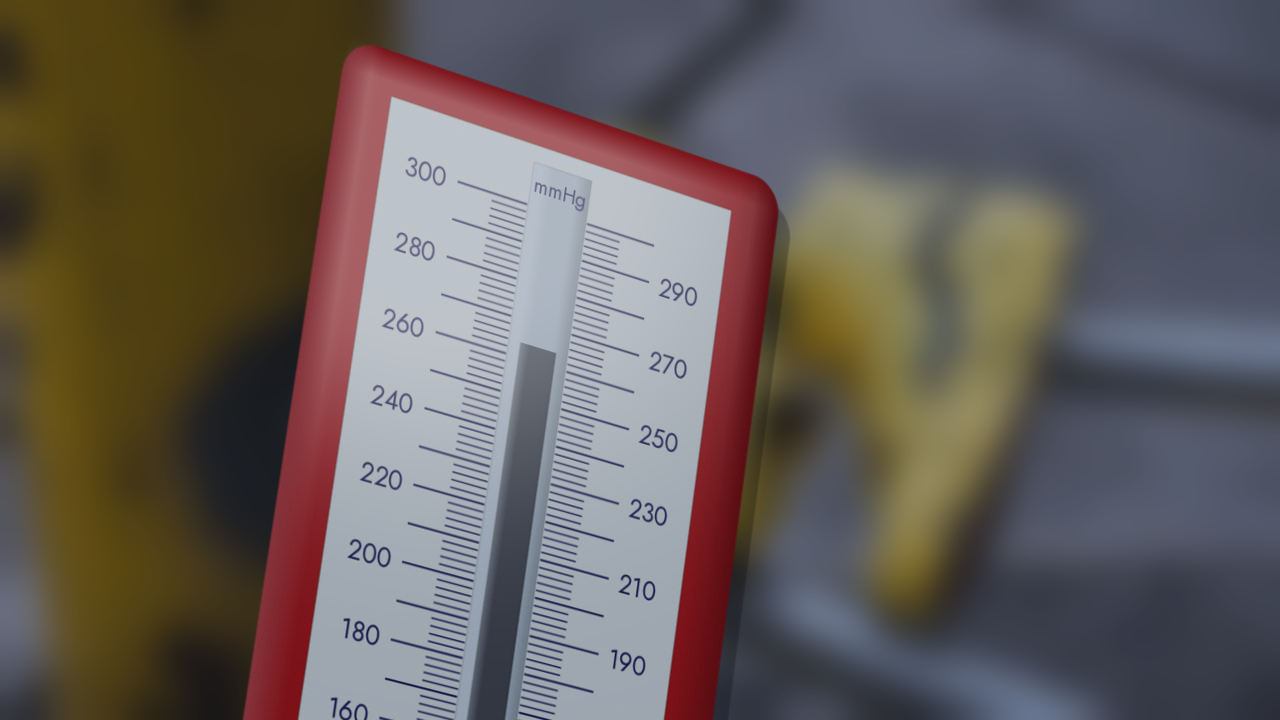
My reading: 264 mmHg
